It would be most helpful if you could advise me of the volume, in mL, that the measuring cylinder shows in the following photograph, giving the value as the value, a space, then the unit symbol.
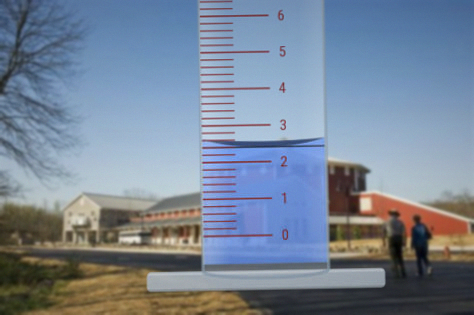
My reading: 2.4 mL
